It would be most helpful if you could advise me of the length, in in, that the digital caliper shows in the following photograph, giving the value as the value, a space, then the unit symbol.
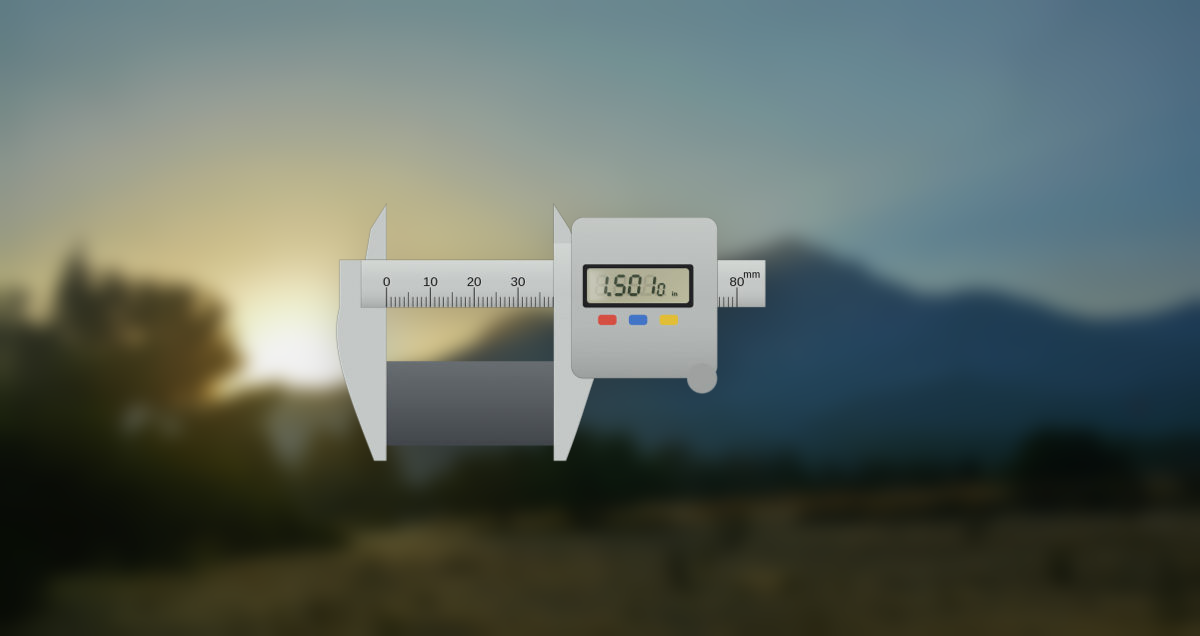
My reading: 1.5010 in
